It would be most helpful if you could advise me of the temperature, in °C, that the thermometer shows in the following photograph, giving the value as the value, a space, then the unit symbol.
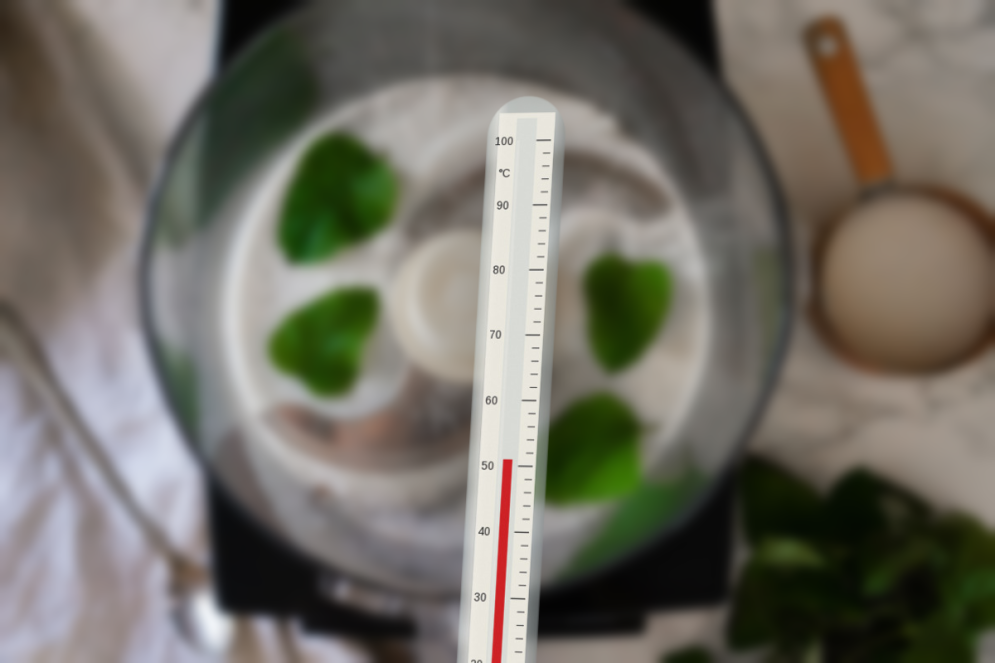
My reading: 51 °C
